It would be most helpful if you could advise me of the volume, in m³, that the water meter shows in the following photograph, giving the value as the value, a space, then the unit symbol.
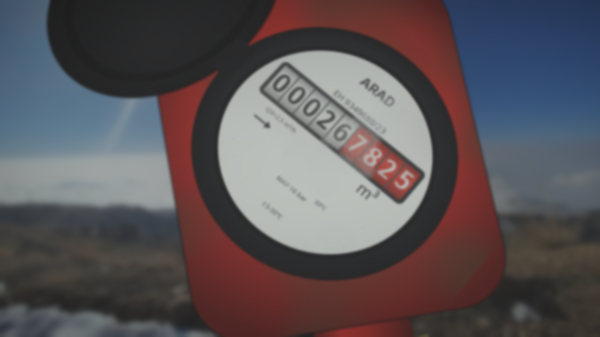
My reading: 26.7825 m³
